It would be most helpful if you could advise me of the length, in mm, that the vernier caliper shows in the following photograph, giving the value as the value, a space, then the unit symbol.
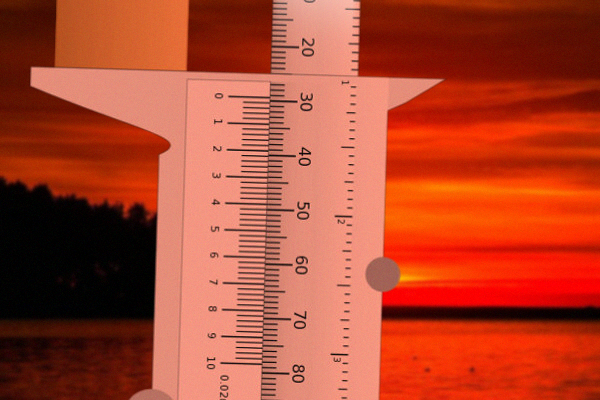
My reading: 29.4 mm
